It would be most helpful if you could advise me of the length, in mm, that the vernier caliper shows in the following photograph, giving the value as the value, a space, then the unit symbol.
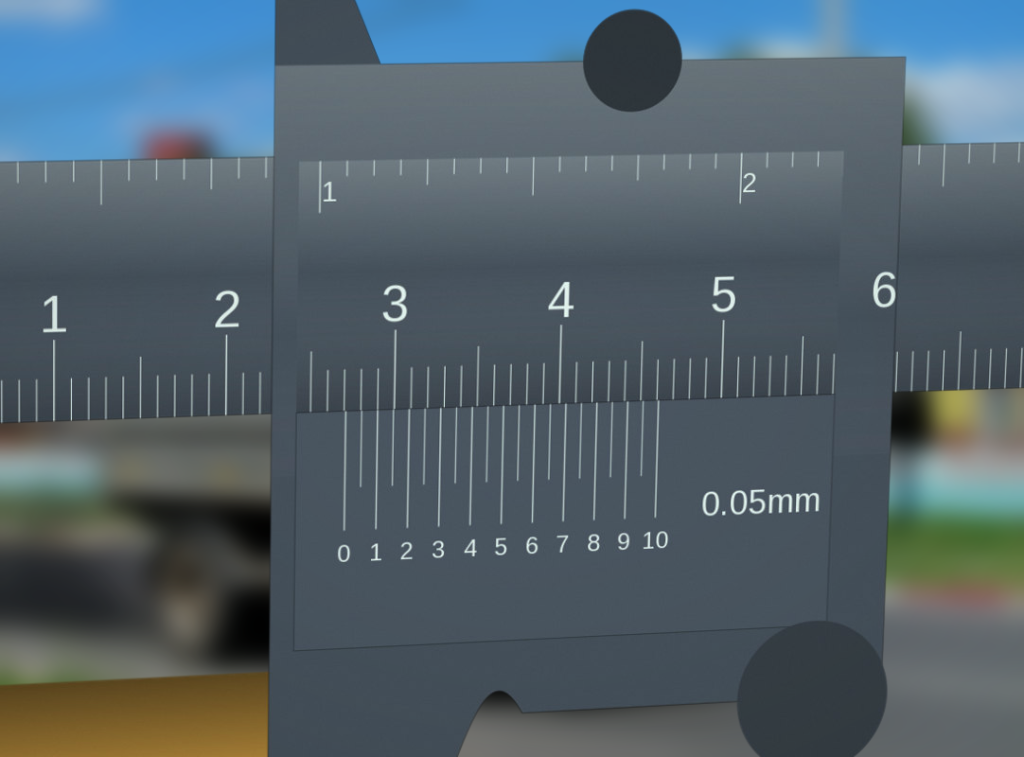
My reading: 27.1 mm
